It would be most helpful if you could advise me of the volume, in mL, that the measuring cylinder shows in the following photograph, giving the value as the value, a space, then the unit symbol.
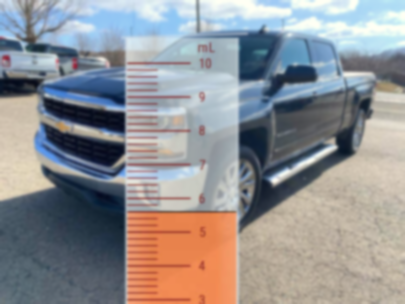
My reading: 5.6 mL
